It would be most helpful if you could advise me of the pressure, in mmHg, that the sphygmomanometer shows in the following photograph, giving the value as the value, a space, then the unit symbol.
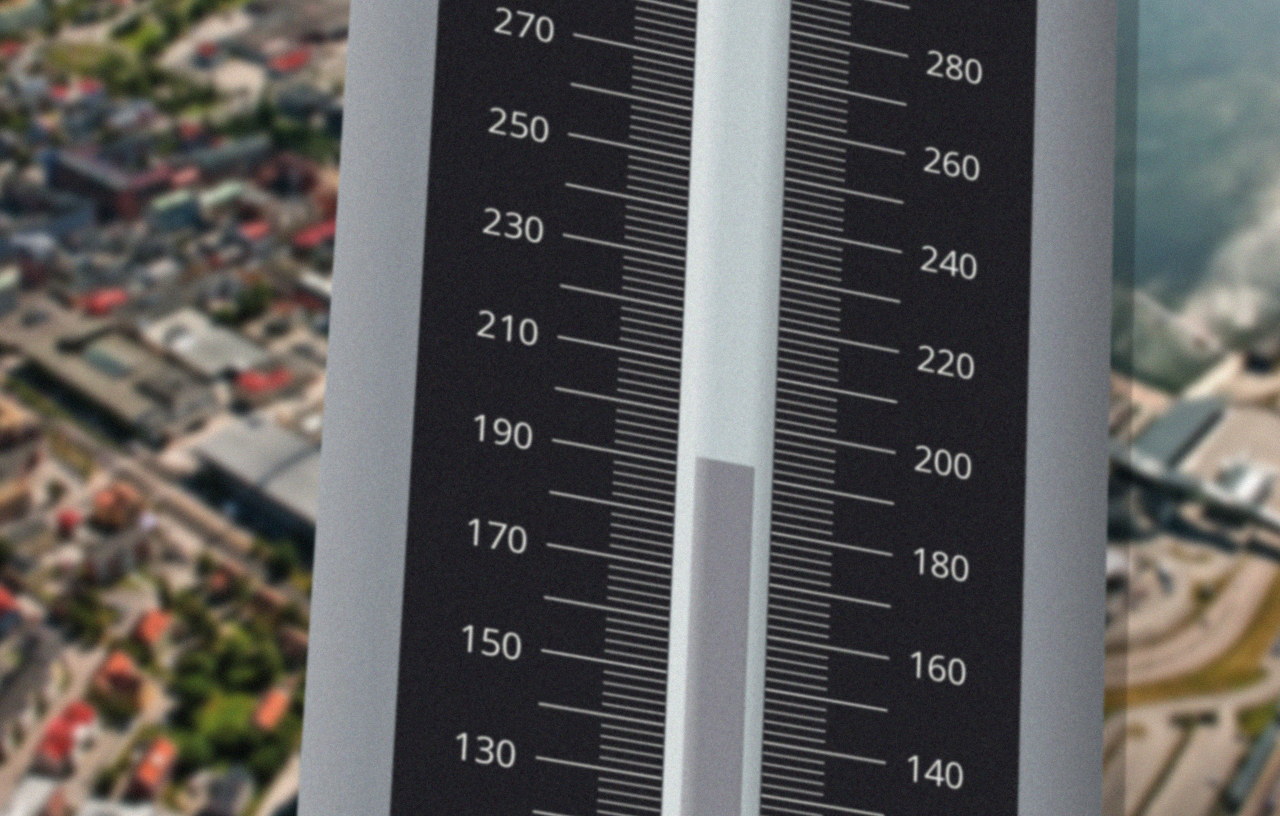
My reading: 192 mmHg
